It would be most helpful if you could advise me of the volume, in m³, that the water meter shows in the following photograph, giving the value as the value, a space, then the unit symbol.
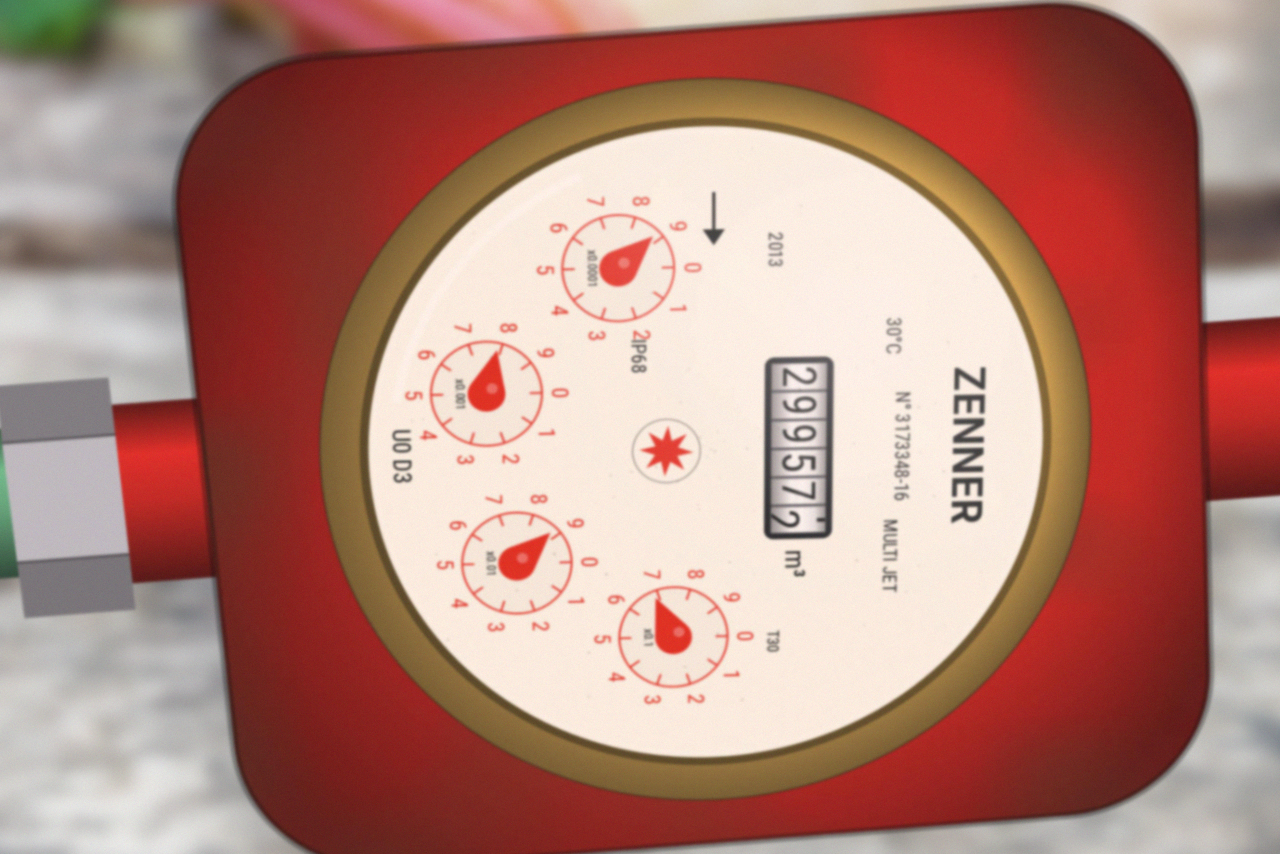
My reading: 299571.6878 m³
